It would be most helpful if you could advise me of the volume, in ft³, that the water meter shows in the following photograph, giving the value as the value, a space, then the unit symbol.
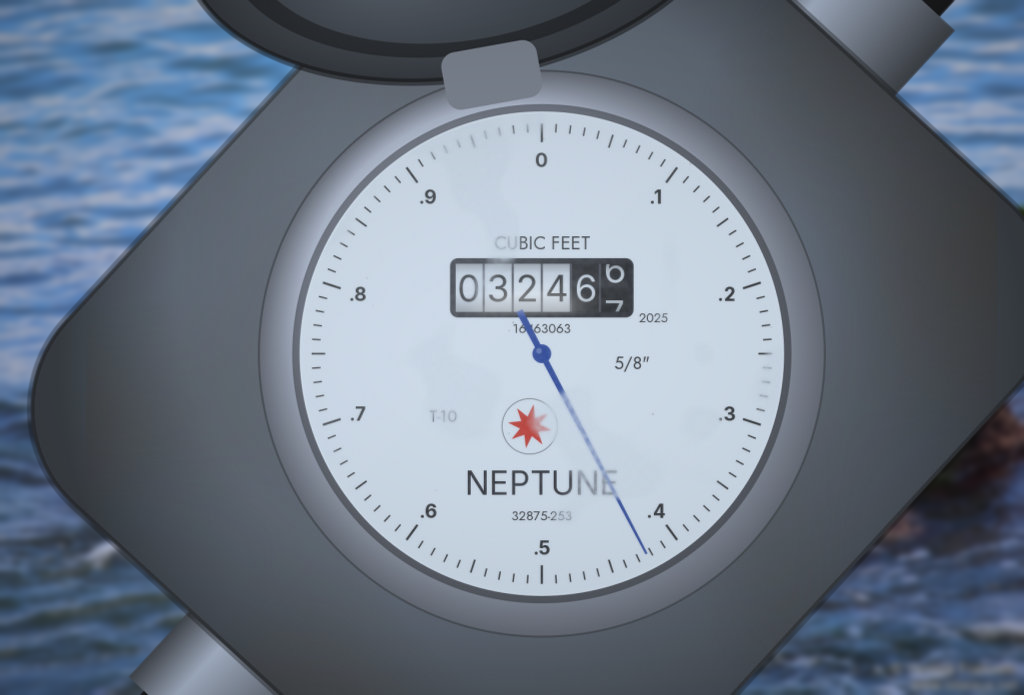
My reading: 32466.42 ft³
